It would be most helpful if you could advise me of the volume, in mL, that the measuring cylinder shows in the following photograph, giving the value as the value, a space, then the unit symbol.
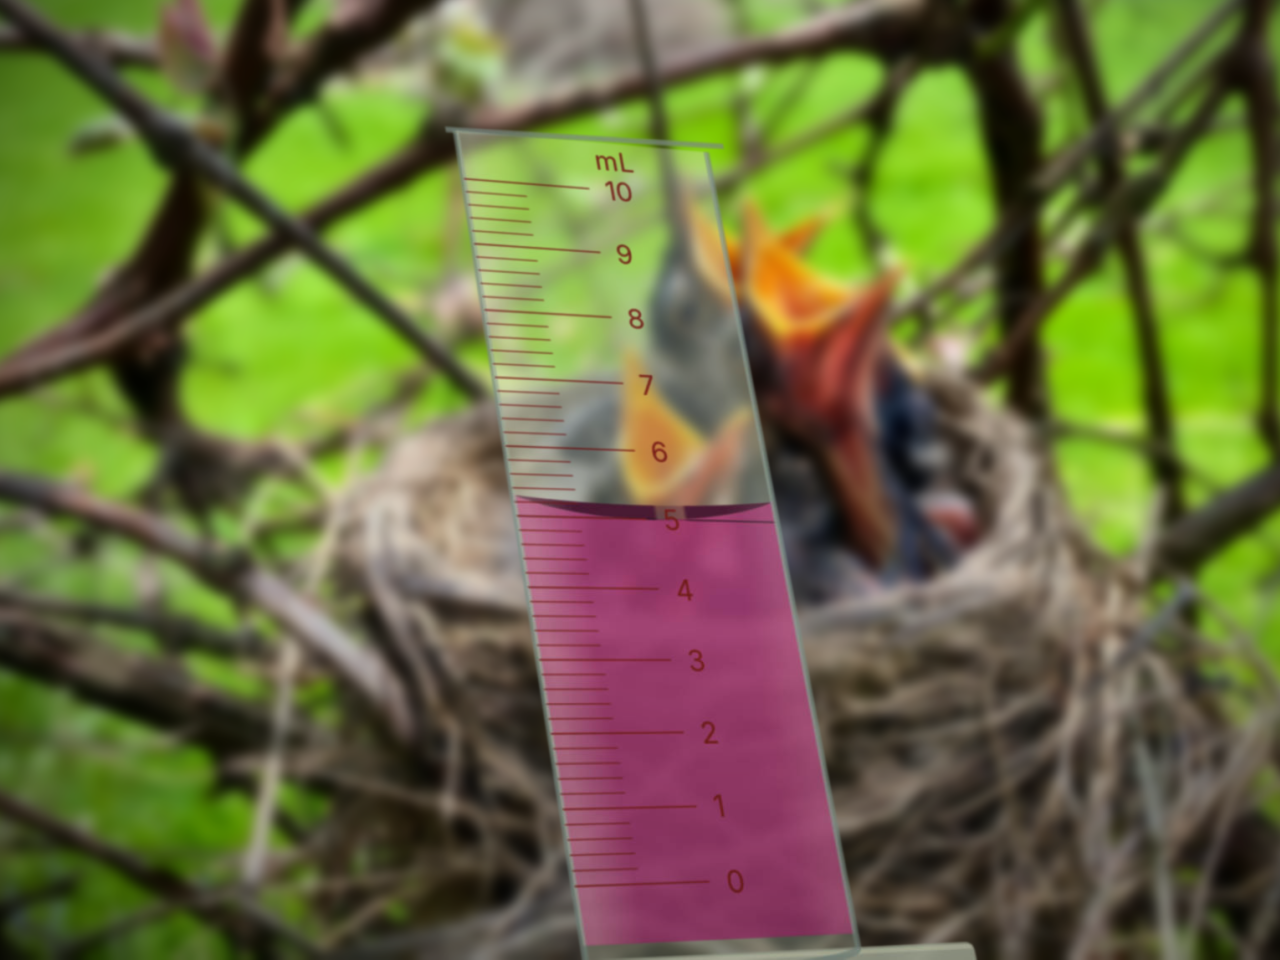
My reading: 5 mL
